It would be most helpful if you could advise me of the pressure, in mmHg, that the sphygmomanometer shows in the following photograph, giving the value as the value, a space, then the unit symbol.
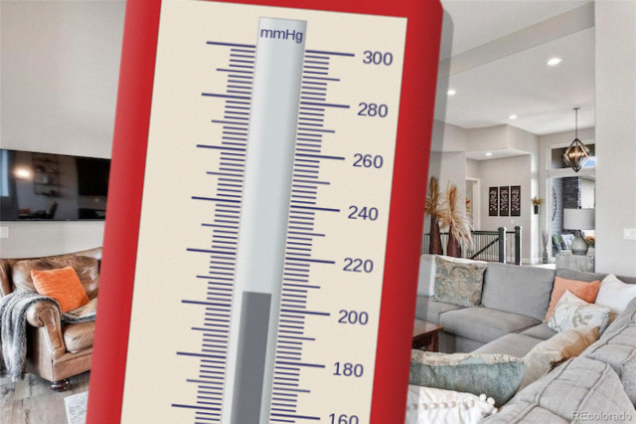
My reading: 206 mmHg
